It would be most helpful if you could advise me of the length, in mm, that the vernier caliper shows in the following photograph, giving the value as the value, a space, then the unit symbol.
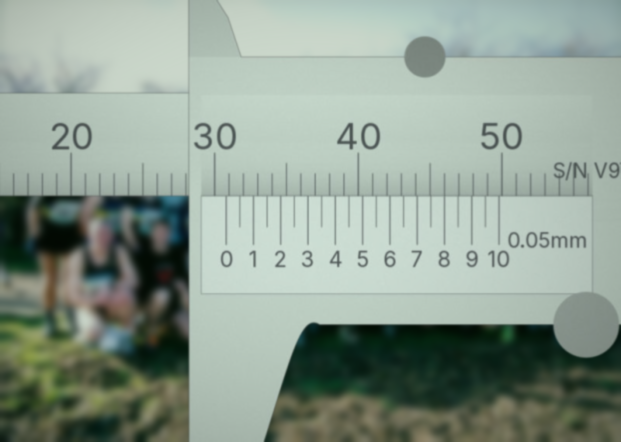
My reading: 30.8 mm
